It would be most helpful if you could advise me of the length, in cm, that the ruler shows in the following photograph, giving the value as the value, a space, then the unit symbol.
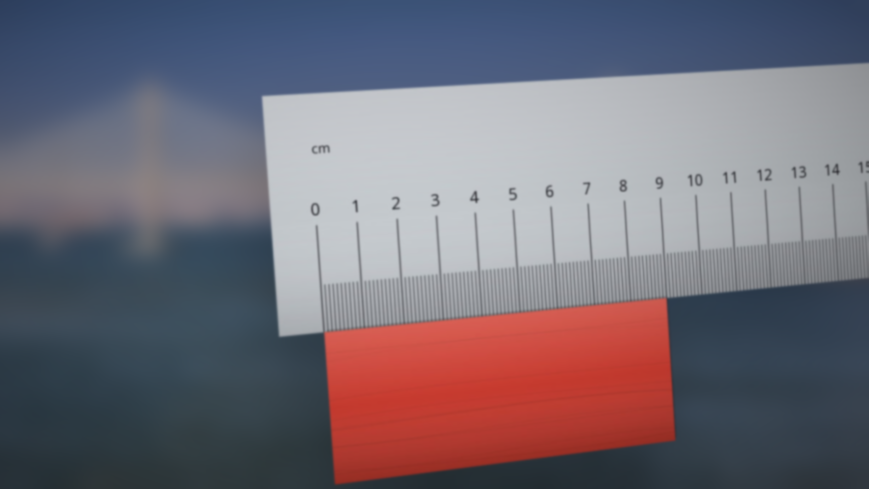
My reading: 9 cm
